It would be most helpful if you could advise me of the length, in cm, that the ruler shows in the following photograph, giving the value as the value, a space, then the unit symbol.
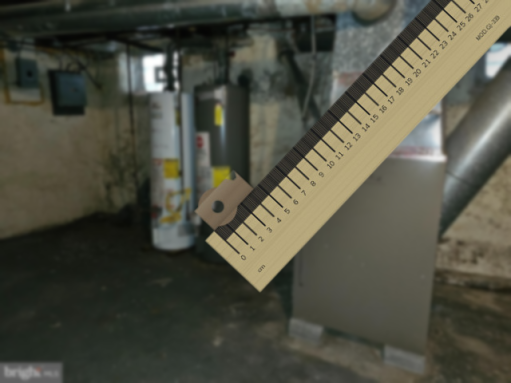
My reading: 4.5 cm
